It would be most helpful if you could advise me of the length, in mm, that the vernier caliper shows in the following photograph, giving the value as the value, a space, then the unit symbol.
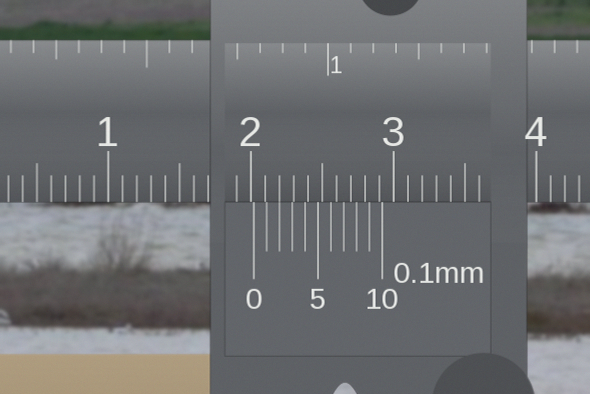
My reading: 20.2 mm
